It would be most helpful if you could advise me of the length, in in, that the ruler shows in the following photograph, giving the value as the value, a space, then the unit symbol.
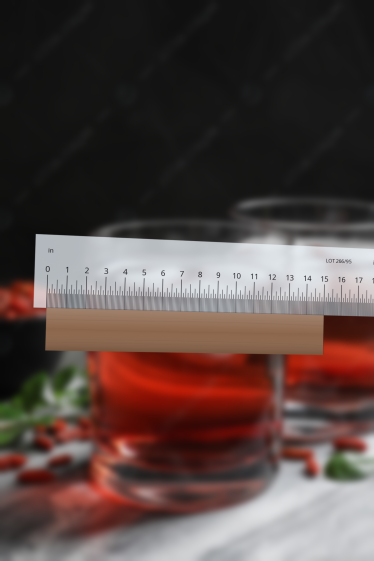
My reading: 15 in
